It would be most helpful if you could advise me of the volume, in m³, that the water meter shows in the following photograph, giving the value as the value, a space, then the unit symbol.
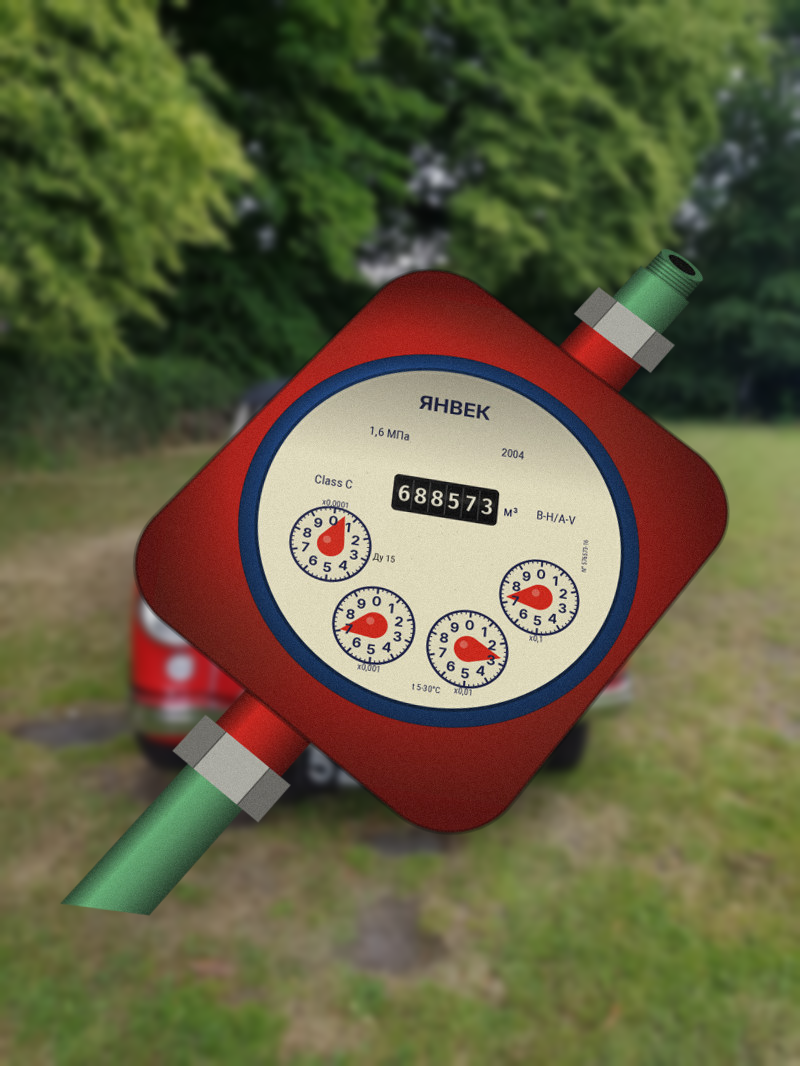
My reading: 688573.7270 m³
